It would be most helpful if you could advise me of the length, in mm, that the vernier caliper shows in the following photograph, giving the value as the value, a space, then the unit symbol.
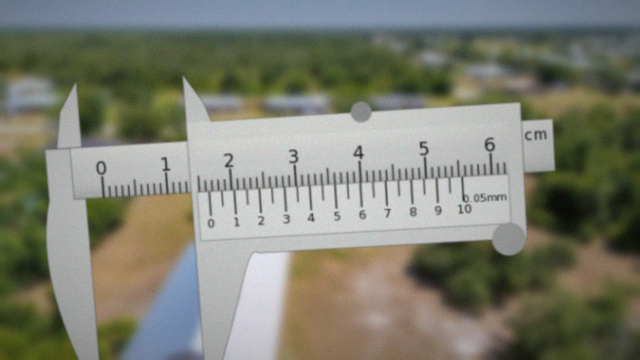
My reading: 16.5 mm
